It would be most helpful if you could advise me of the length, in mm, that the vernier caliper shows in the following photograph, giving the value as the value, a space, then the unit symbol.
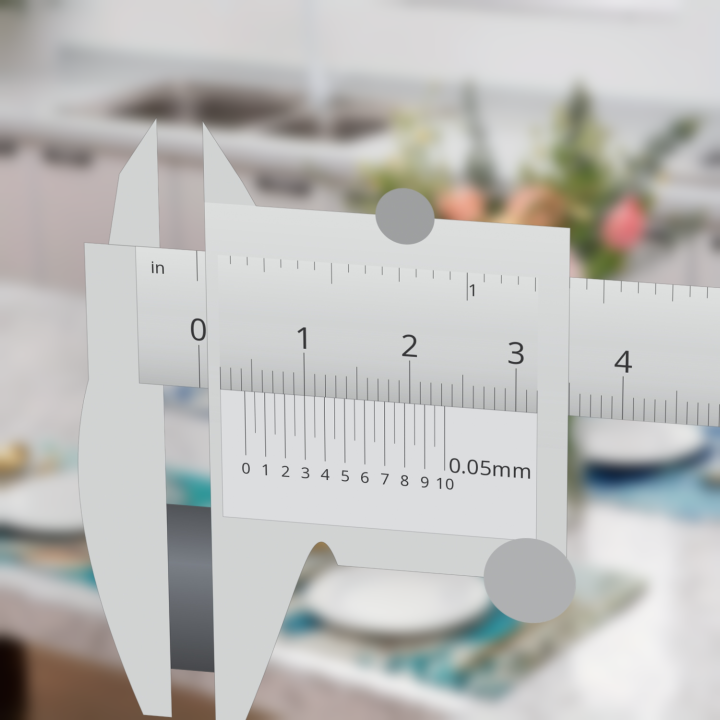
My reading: 4.3 mm
